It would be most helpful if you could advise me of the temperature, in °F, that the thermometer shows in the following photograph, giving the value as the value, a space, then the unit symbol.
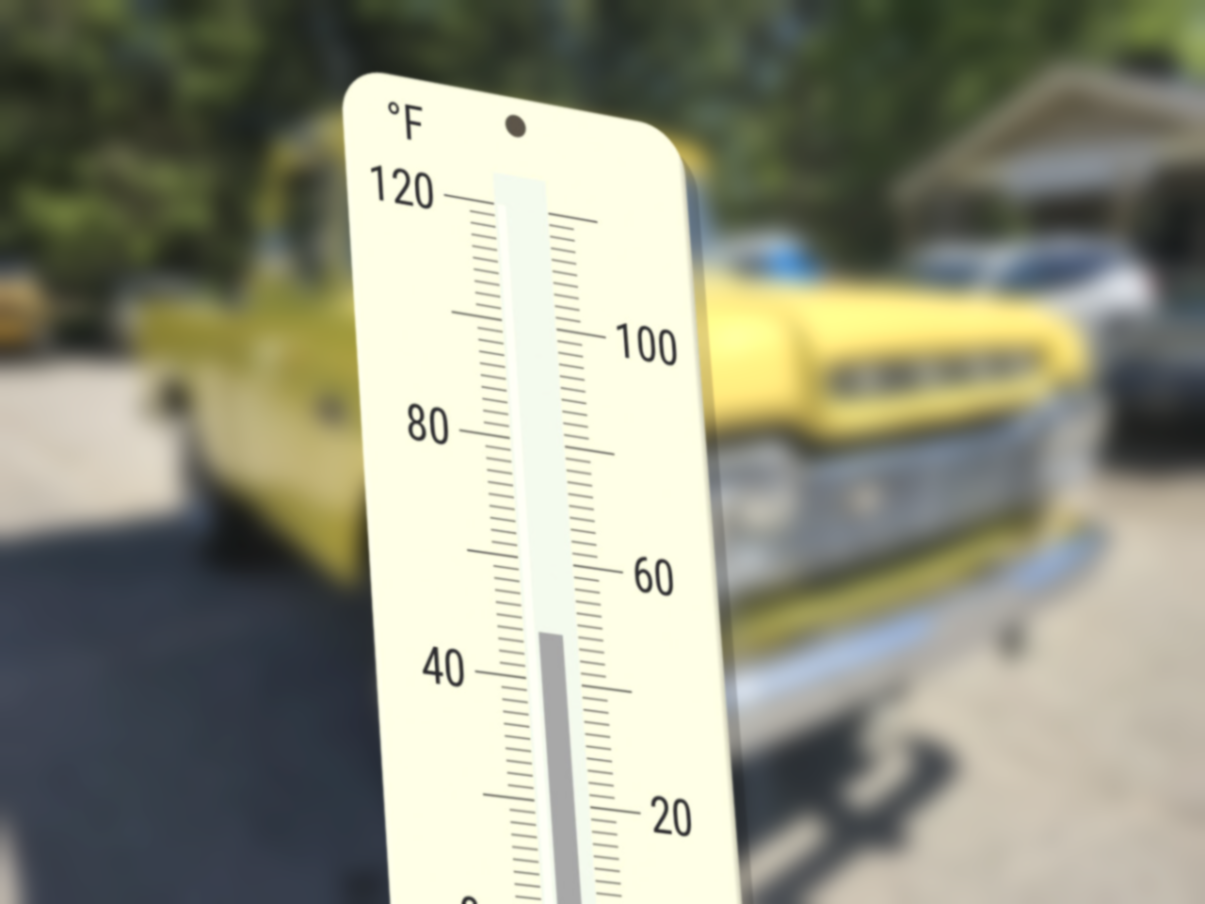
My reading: 48 °F
